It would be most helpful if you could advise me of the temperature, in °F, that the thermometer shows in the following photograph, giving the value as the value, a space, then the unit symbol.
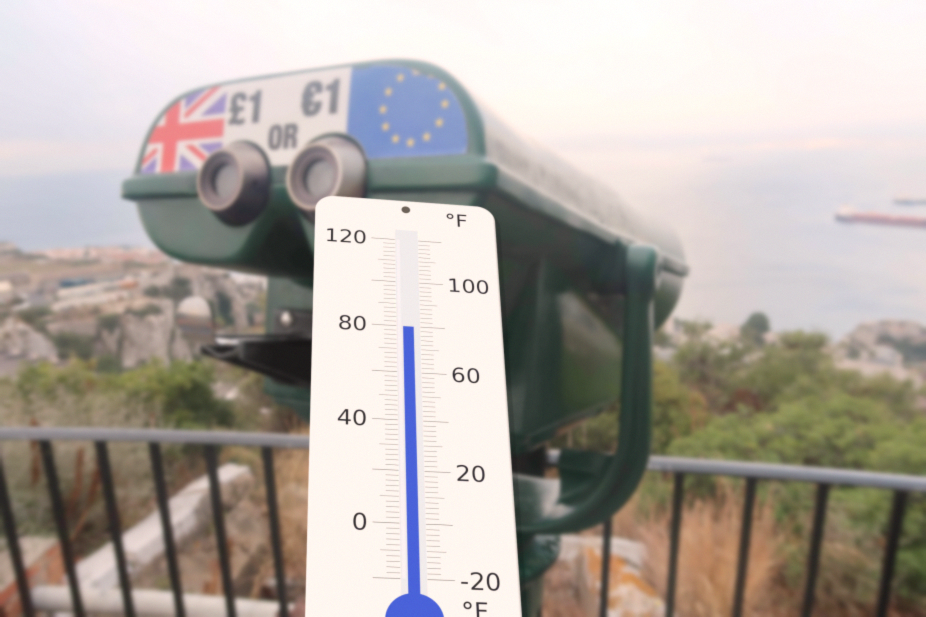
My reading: 80 °F
